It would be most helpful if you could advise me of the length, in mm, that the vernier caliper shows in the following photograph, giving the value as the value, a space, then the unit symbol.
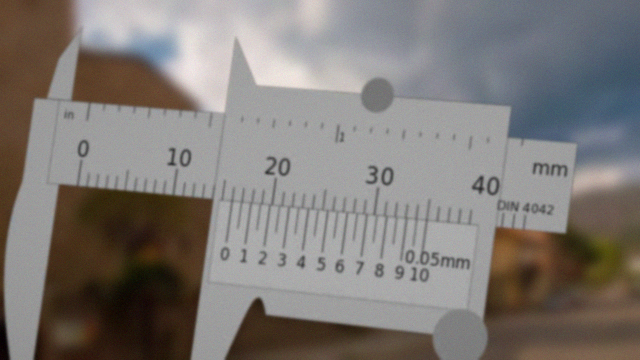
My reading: 16.0 mm
